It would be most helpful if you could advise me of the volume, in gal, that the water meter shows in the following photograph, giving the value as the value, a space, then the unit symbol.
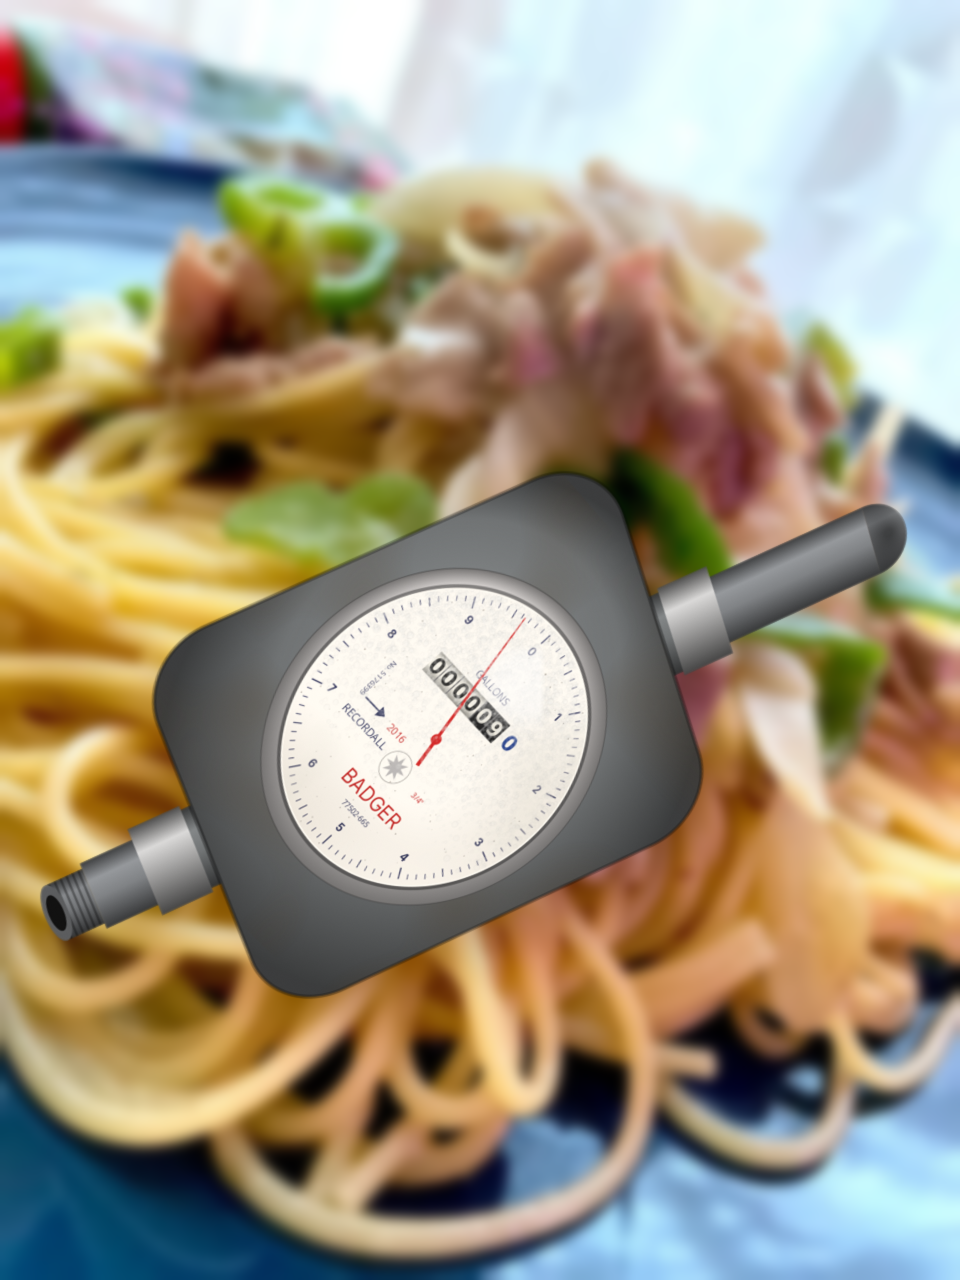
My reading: 89.6 gal
